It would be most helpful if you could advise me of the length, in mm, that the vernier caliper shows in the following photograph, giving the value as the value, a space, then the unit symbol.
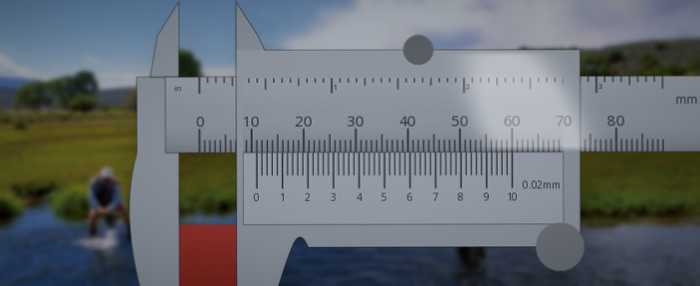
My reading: 11.0 mm
